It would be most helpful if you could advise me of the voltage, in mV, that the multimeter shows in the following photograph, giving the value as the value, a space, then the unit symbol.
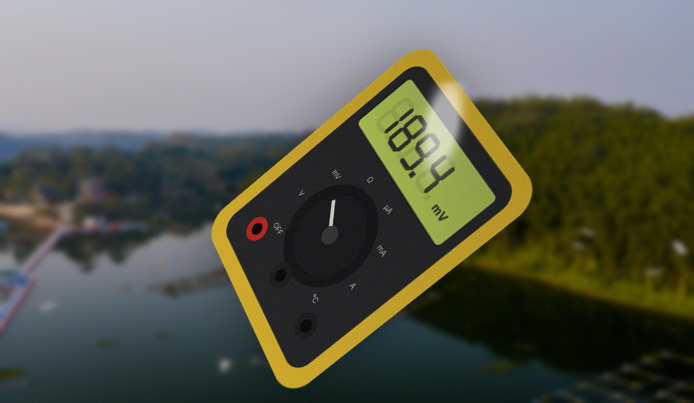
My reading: 189.4 mV
